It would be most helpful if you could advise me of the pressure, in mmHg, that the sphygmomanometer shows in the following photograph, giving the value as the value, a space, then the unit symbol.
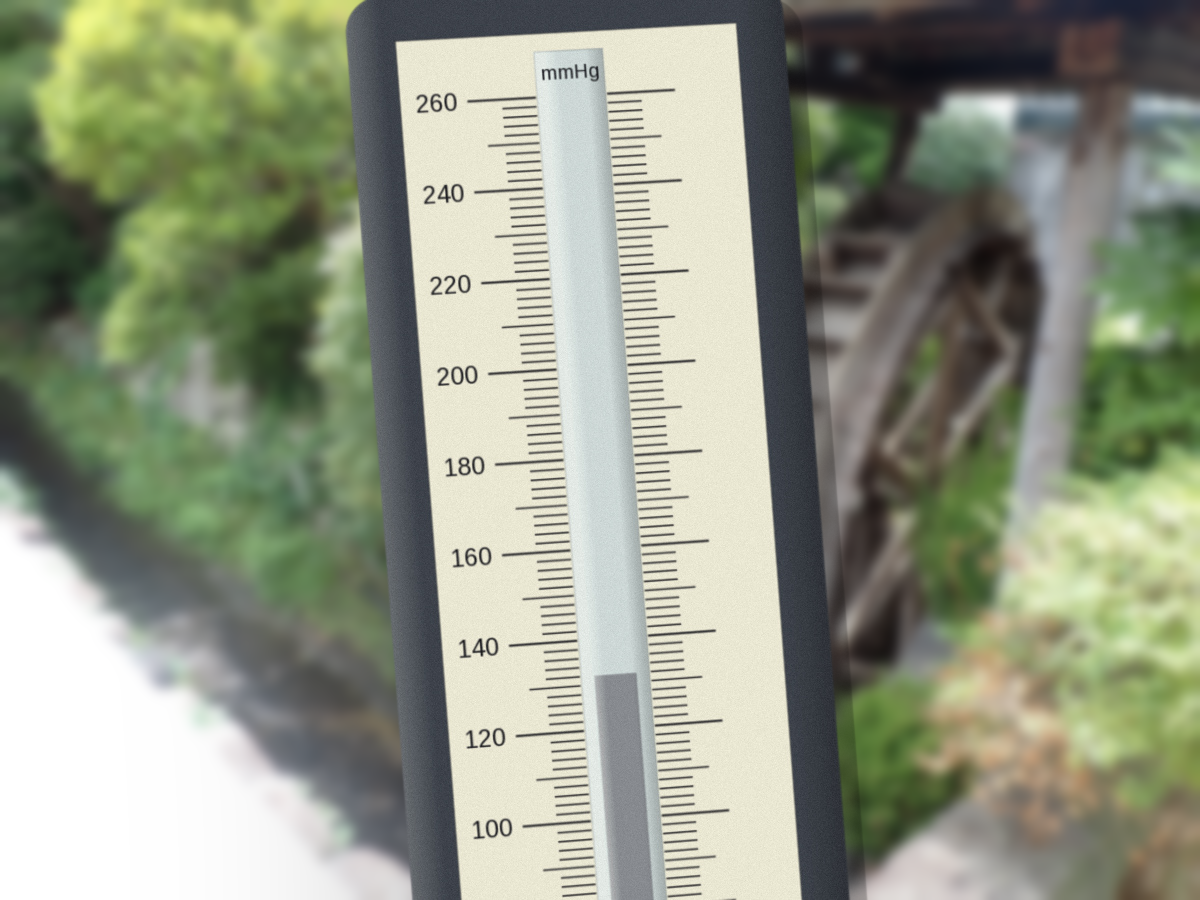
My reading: 132 mmHg
